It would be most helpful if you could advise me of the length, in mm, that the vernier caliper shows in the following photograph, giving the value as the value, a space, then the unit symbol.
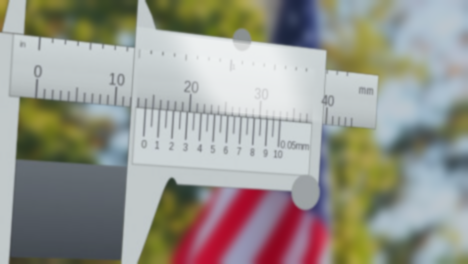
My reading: 14.0 mm
